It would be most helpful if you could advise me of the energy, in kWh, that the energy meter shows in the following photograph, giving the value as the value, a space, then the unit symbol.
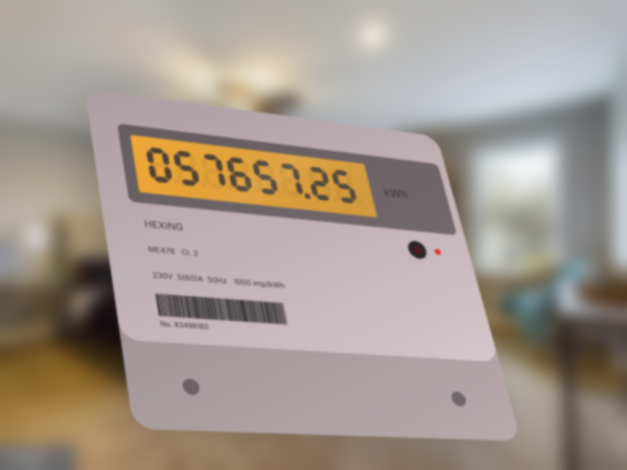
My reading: 57657.25 kWh
